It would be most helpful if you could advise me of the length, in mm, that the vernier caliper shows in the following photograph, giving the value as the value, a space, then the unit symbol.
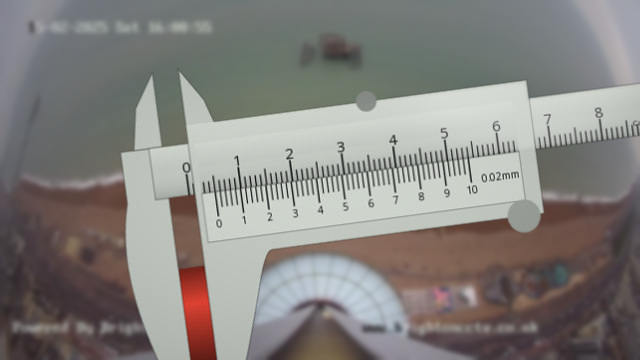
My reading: 5.0 mm
